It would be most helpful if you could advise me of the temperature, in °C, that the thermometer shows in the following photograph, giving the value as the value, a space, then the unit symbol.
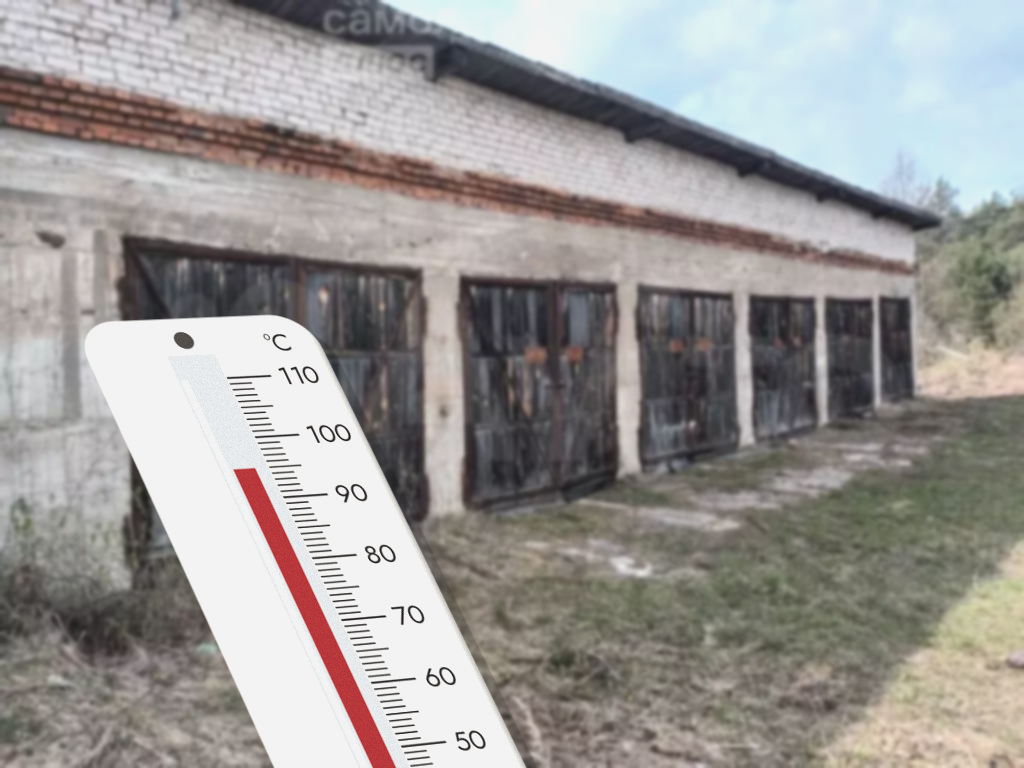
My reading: 95 °C
